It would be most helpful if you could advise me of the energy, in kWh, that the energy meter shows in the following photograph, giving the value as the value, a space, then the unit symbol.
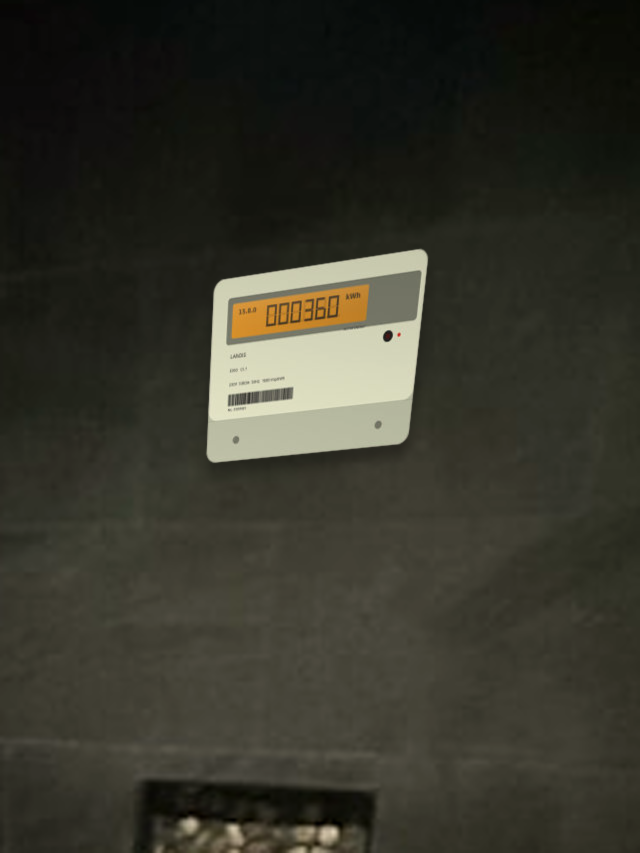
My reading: 360 kWh
